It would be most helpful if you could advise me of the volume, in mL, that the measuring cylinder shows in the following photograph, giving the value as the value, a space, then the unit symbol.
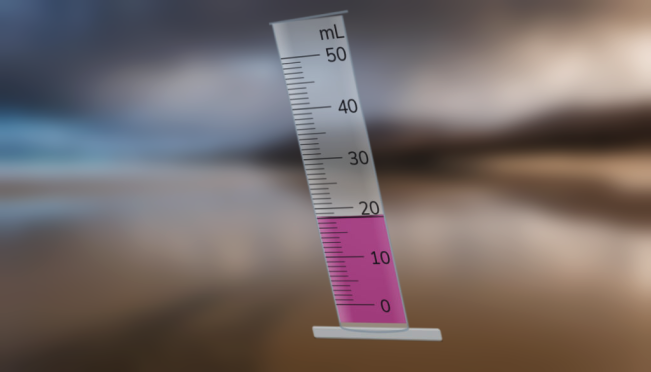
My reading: 18 mL
